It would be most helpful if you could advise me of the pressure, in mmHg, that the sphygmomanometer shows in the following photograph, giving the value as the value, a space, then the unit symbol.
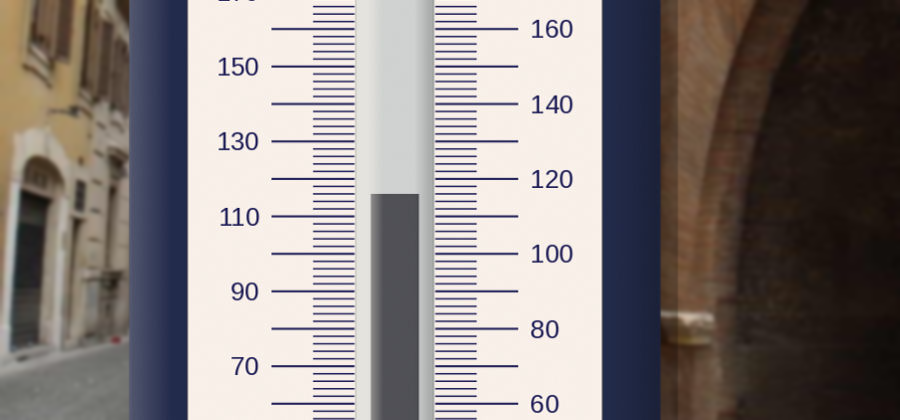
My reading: 116 mmHg
